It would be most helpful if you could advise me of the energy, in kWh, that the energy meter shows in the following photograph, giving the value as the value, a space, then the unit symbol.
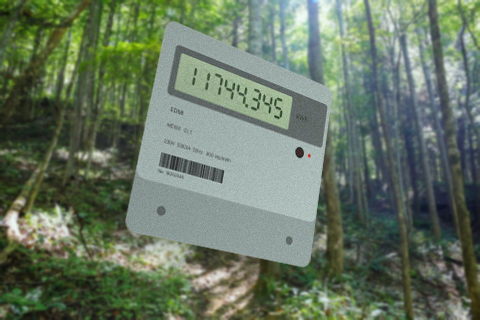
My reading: 11744.345 kWh
